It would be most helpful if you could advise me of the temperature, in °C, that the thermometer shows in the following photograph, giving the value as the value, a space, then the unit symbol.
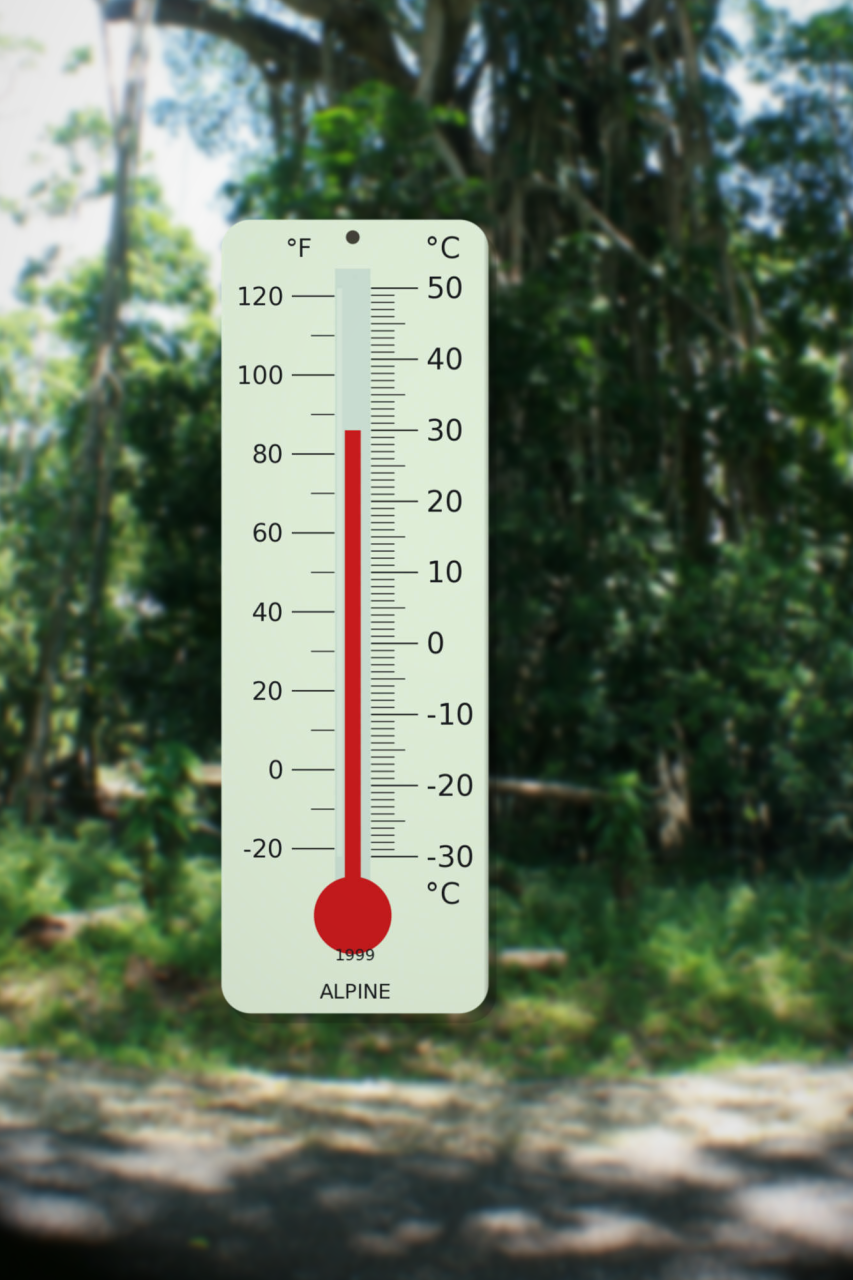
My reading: 30 °C
